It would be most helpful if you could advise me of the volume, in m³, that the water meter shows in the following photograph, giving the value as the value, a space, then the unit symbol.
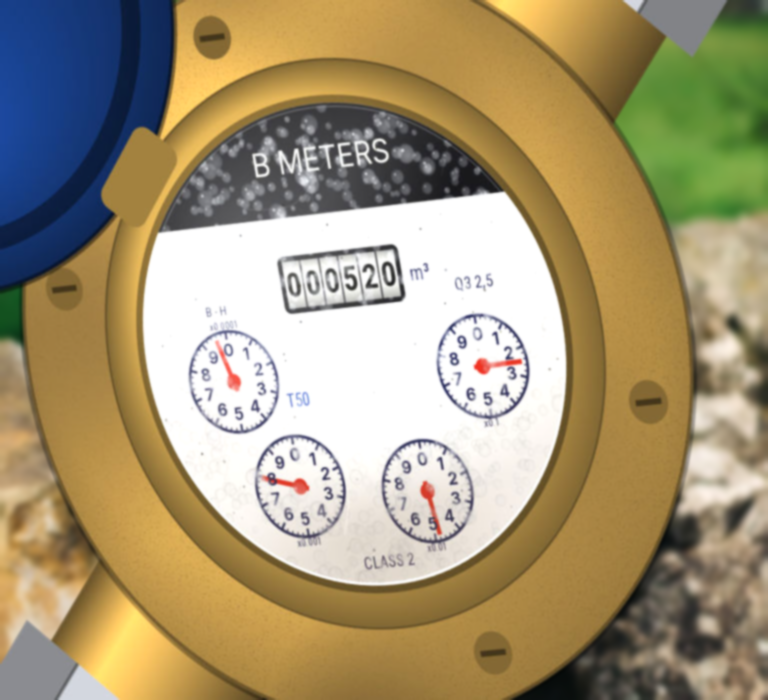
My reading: 520.2479 m³
